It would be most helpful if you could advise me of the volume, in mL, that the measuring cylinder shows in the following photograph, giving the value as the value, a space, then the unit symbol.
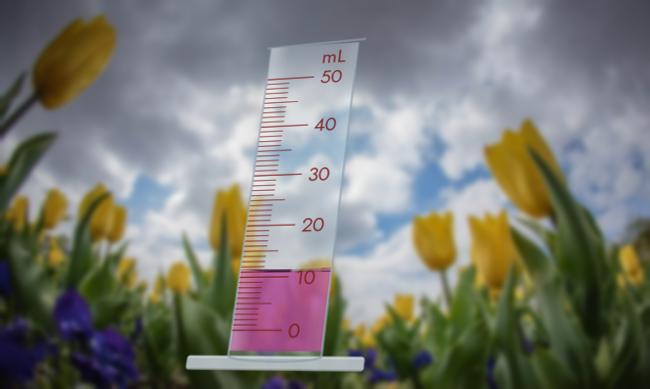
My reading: 11 mL
